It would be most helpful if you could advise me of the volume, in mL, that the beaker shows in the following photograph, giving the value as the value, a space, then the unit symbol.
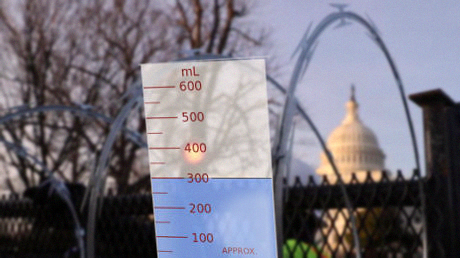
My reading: 300 mL
